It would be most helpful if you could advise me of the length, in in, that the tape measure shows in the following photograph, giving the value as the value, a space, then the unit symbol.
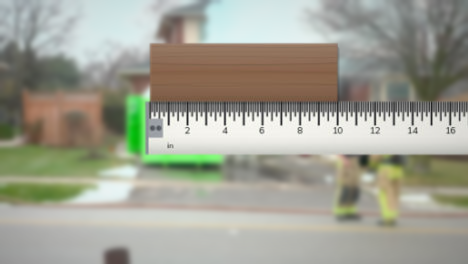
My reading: 10 in
